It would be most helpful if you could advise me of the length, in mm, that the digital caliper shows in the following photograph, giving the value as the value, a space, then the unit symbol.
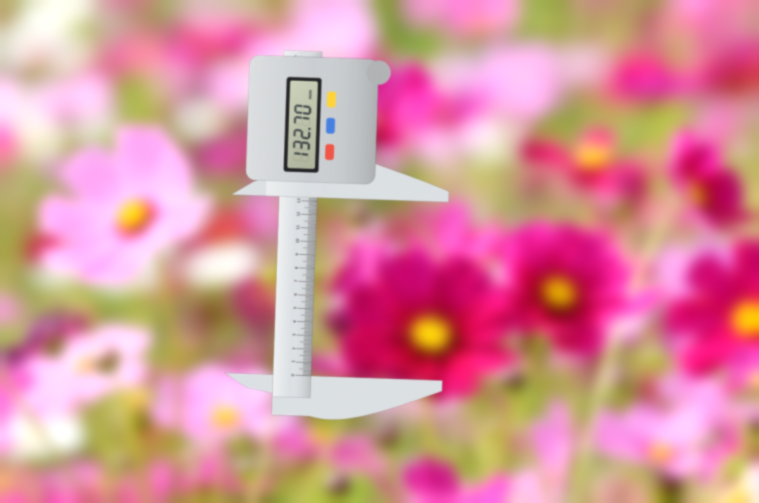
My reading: 132.70 mm
